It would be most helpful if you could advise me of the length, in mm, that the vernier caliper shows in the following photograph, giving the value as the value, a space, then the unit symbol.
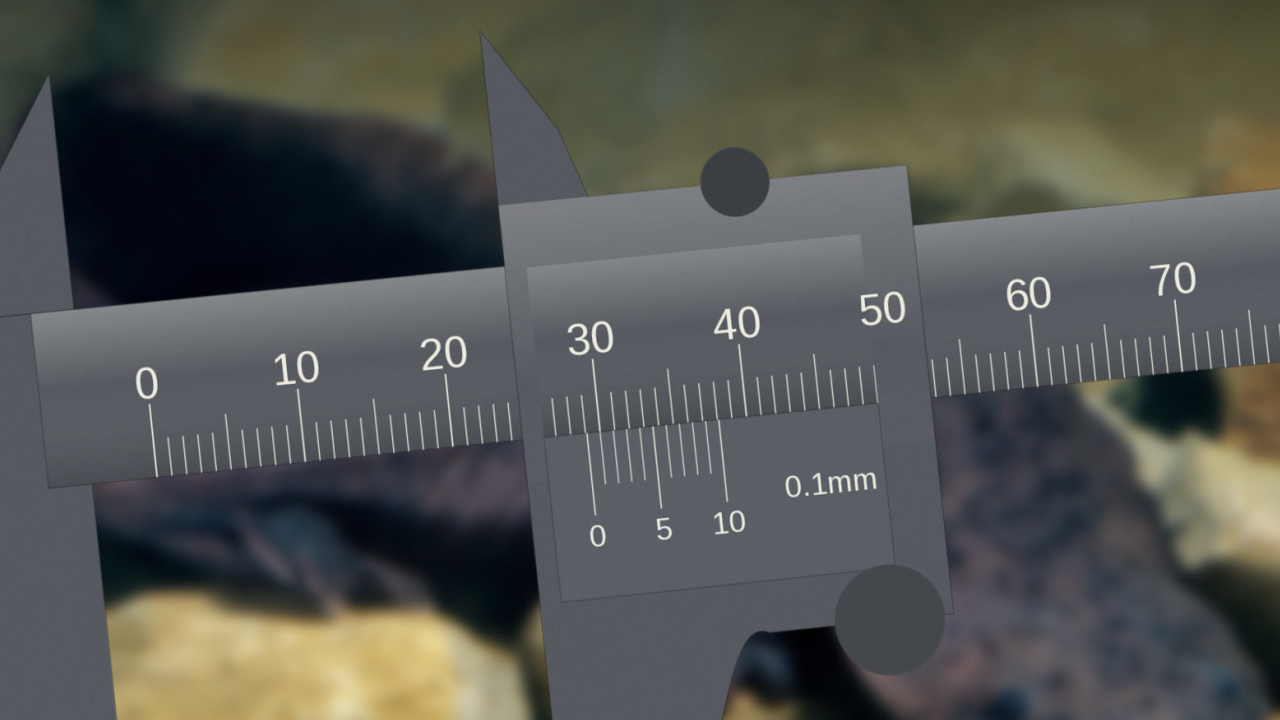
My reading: 29.1 mm
